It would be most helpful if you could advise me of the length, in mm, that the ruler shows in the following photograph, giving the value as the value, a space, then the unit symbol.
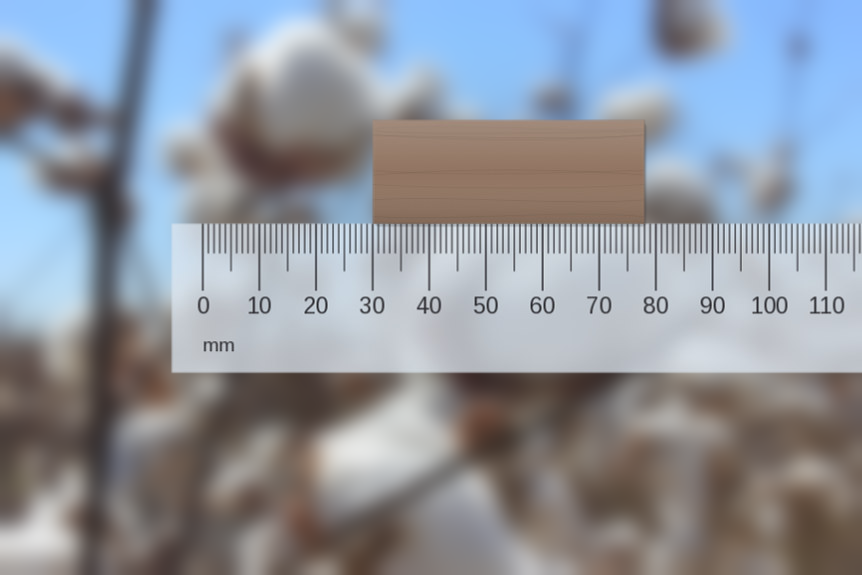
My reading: 48 mm
